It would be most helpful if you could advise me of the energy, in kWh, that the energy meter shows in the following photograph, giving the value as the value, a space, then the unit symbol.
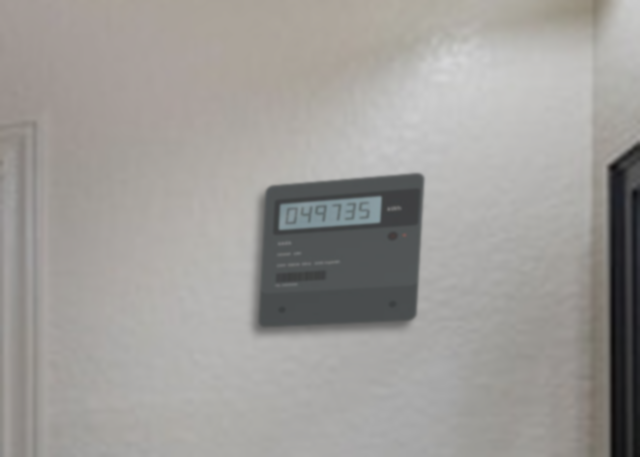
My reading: 49735 kWh
